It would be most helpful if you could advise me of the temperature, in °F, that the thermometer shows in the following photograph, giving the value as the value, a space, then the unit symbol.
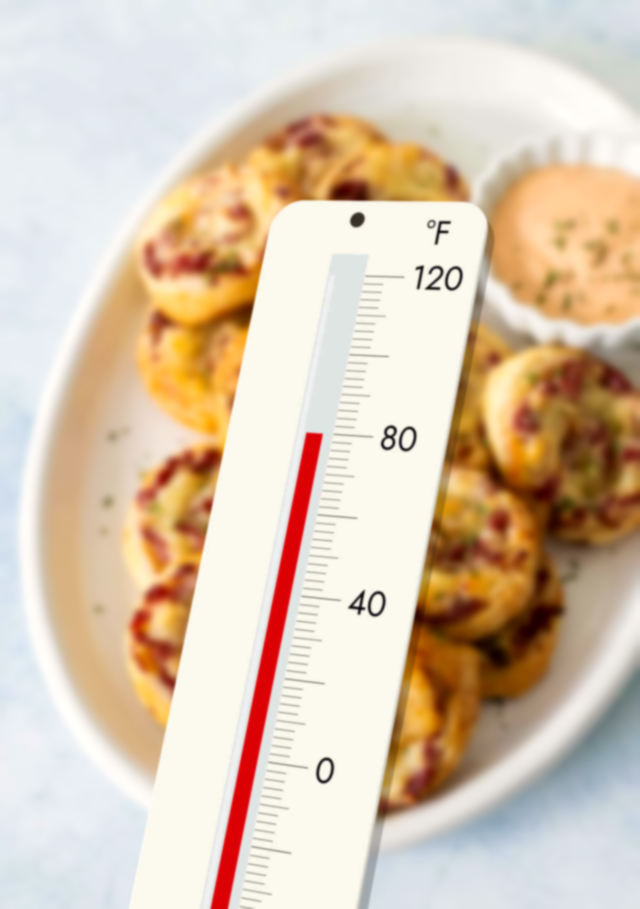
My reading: 80 °F
